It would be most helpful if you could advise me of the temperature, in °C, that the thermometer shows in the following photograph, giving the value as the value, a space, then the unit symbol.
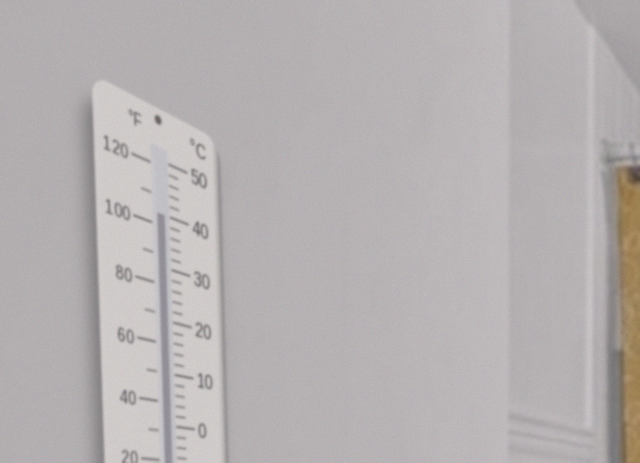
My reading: 40 °C
